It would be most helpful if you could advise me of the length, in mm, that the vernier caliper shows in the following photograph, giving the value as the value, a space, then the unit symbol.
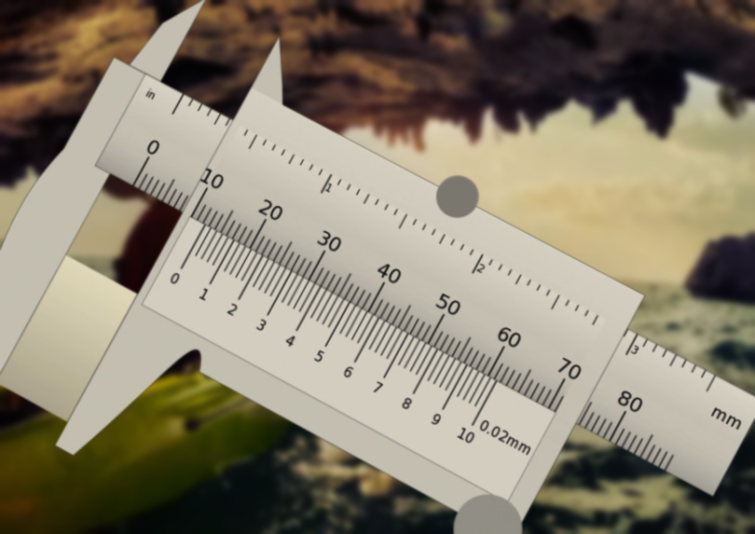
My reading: 12.4 mm
